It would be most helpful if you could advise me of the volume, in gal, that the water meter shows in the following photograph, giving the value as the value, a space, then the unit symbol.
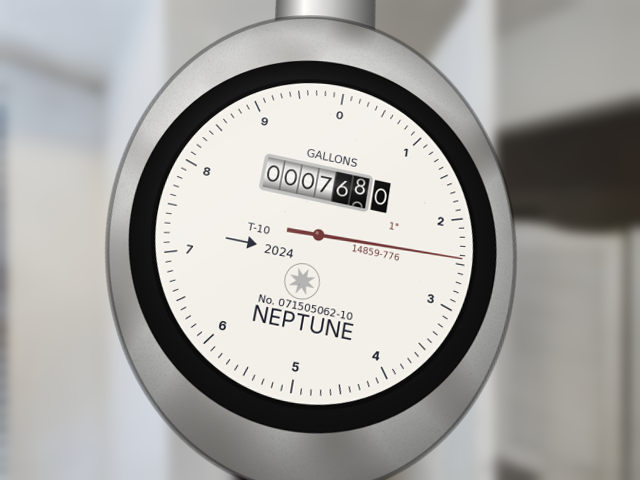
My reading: 7682.4 gal
